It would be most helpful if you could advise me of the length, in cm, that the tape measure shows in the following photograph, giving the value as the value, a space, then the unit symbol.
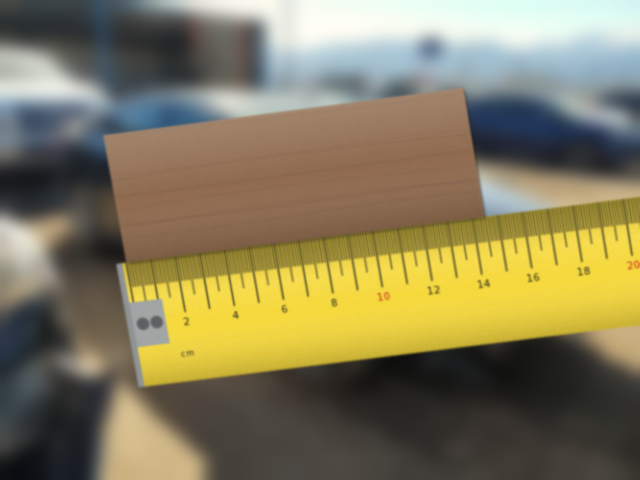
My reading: 14.5 cm
